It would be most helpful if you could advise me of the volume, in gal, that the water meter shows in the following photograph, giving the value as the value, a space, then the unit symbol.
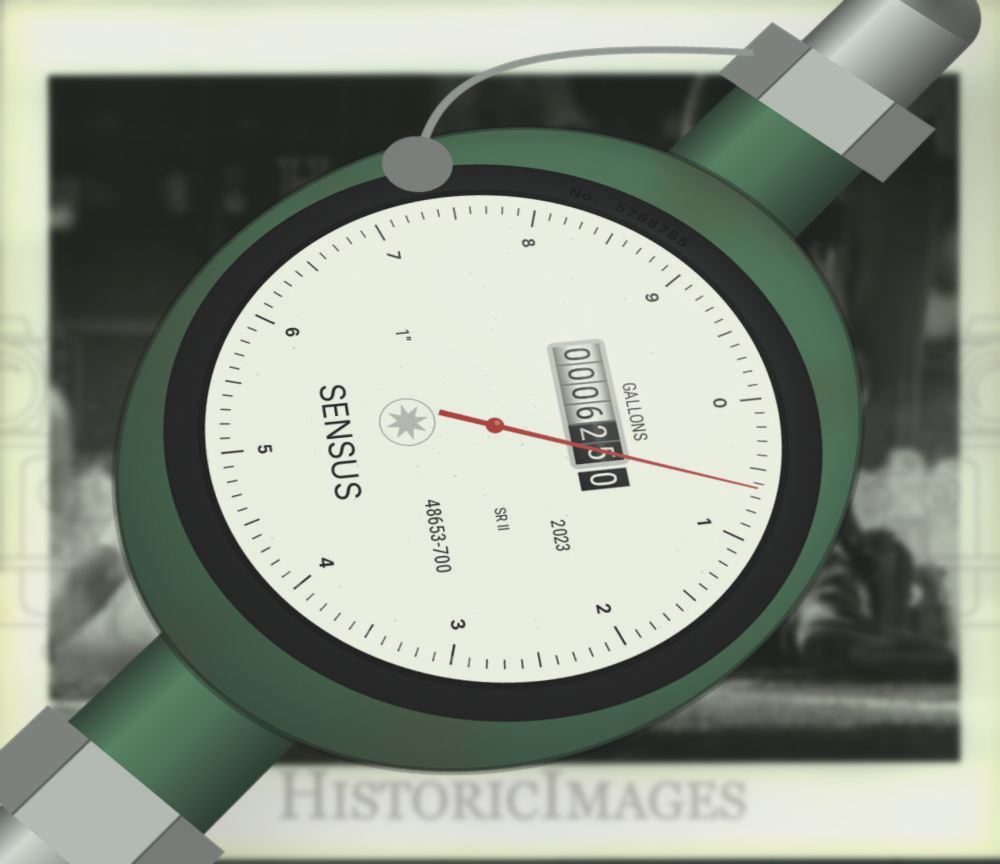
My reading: 6250.6 gal
